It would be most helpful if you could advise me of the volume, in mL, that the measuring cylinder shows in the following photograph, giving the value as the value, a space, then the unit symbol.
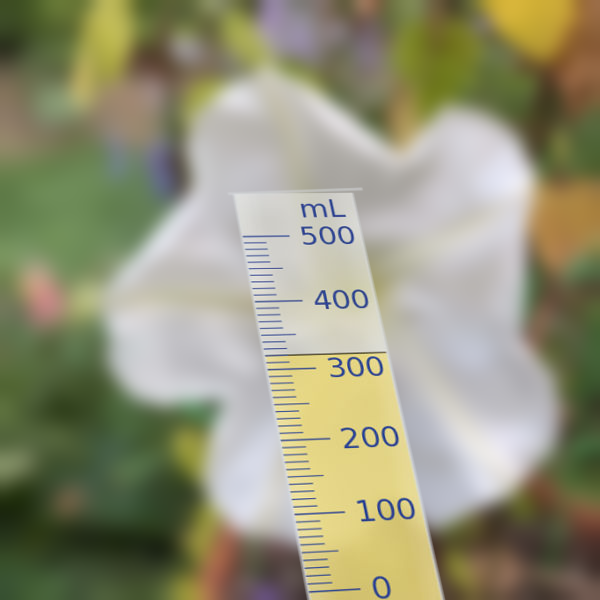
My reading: 320 mL
